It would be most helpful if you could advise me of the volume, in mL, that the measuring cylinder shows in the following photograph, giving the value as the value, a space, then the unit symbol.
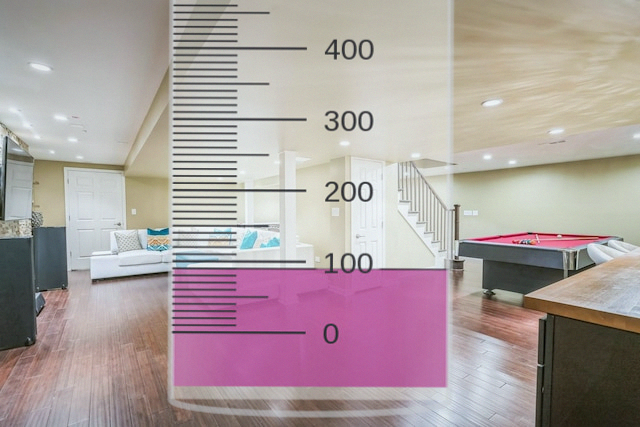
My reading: 90 mL
